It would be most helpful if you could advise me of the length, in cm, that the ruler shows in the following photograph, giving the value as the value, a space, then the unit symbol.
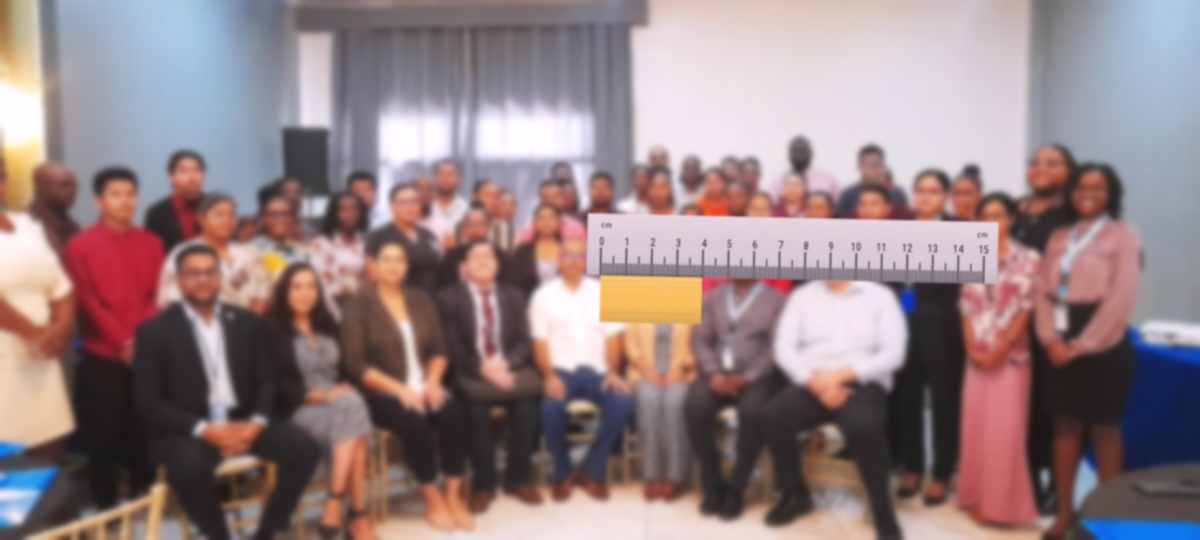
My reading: 4 cm
